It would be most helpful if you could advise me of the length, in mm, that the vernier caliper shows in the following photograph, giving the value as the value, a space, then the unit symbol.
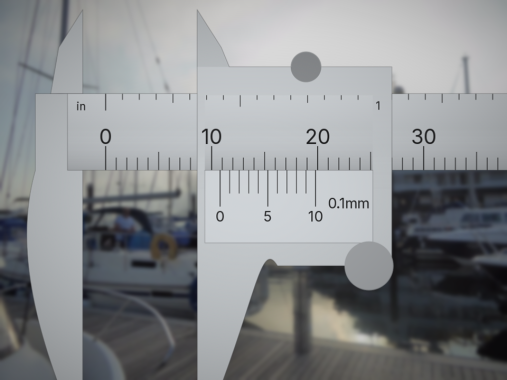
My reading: 10.8 mm
